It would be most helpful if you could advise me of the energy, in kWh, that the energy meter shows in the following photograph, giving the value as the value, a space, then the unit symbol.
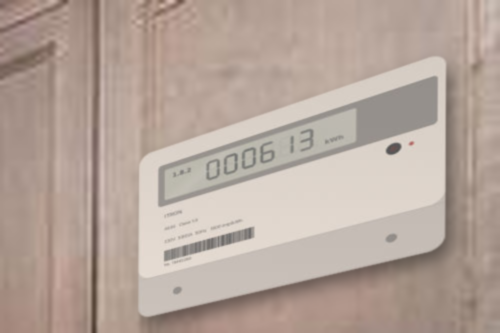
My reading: 613 kWh
